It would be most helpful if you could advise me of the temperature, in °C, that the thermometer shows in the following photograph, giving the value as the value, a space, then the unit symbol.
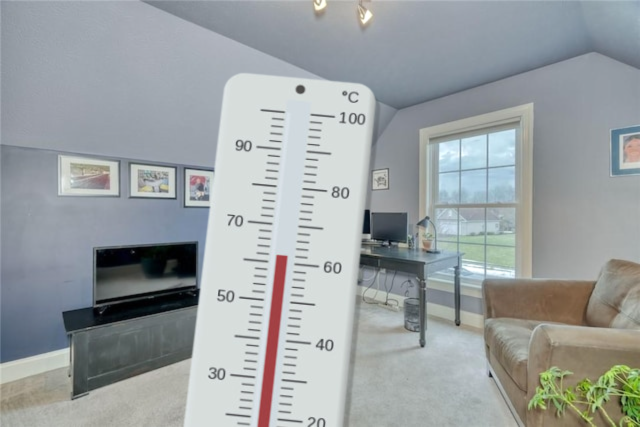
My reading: 62 °C
